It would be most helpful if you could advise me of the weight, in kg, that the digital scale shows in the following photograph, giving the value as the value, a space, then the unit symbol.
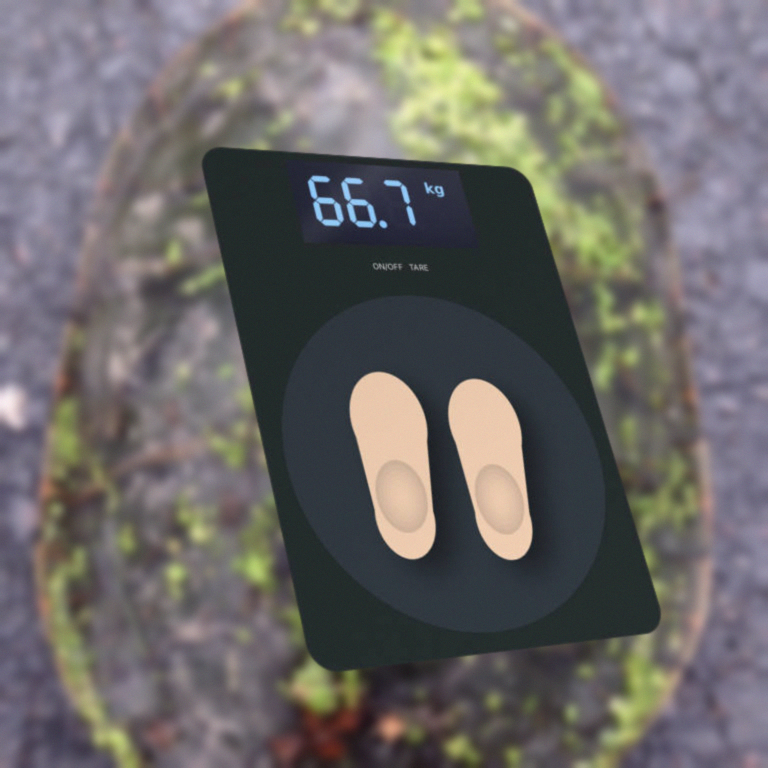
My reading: 66.7 kg
